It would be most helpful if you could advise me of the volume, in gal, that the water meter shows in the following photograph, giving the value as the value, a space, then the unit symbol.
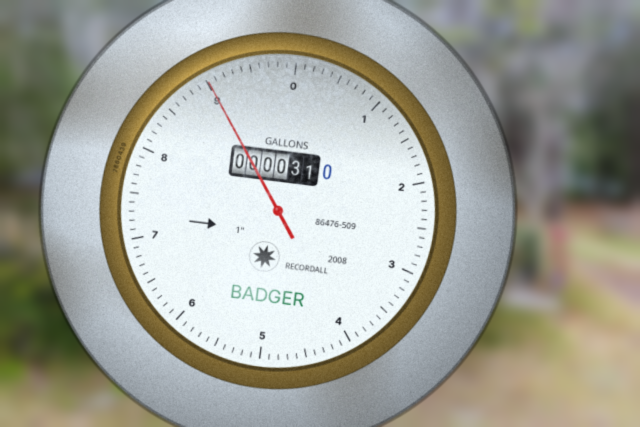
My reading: 309.0 gal
